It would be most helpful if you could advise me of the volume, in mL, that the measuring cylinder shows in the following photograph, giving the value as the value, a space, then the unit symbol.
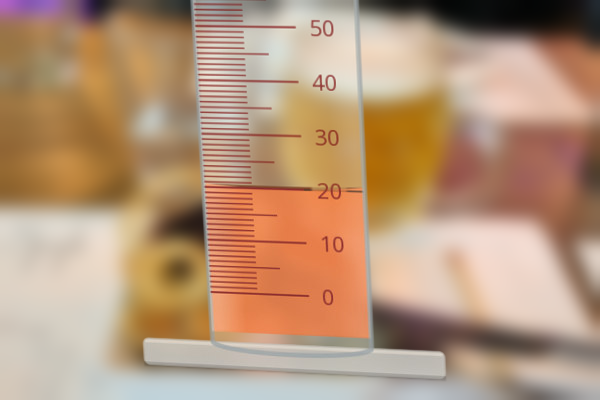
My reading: 20 mL
